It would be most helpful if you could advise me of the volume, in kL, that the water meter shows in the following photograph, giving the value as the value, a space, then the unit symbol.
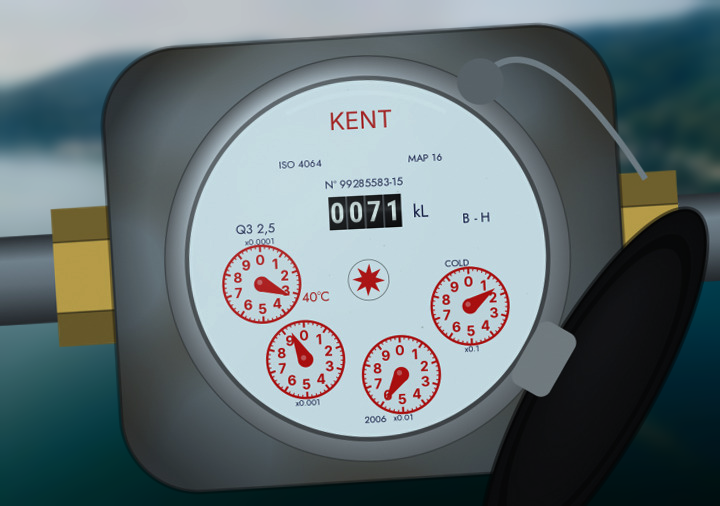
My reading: 71.1593 kL
